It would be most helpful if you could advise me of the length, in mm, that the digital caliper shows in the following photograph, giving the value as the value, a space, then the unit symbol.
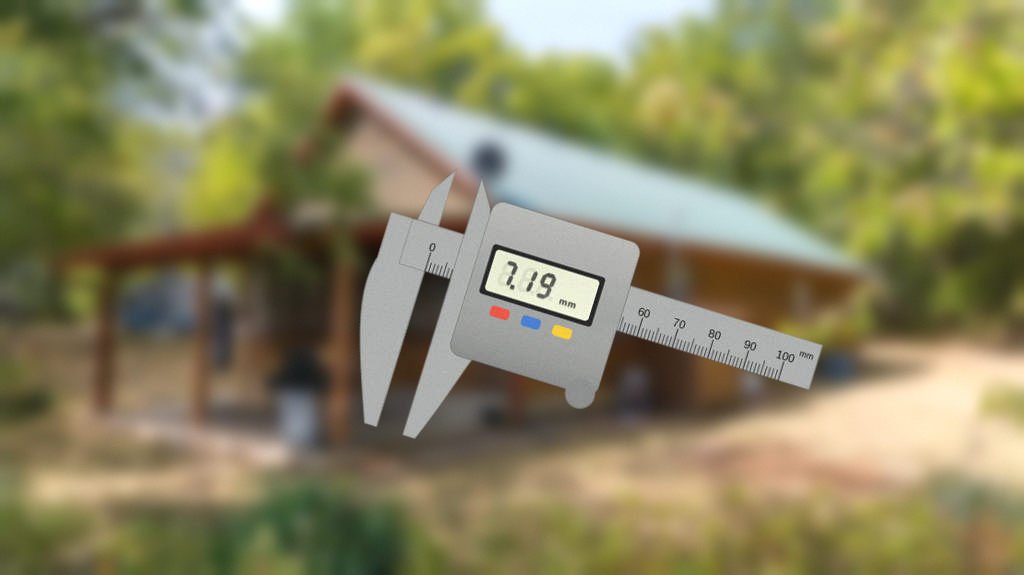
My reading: 7.19 mm
